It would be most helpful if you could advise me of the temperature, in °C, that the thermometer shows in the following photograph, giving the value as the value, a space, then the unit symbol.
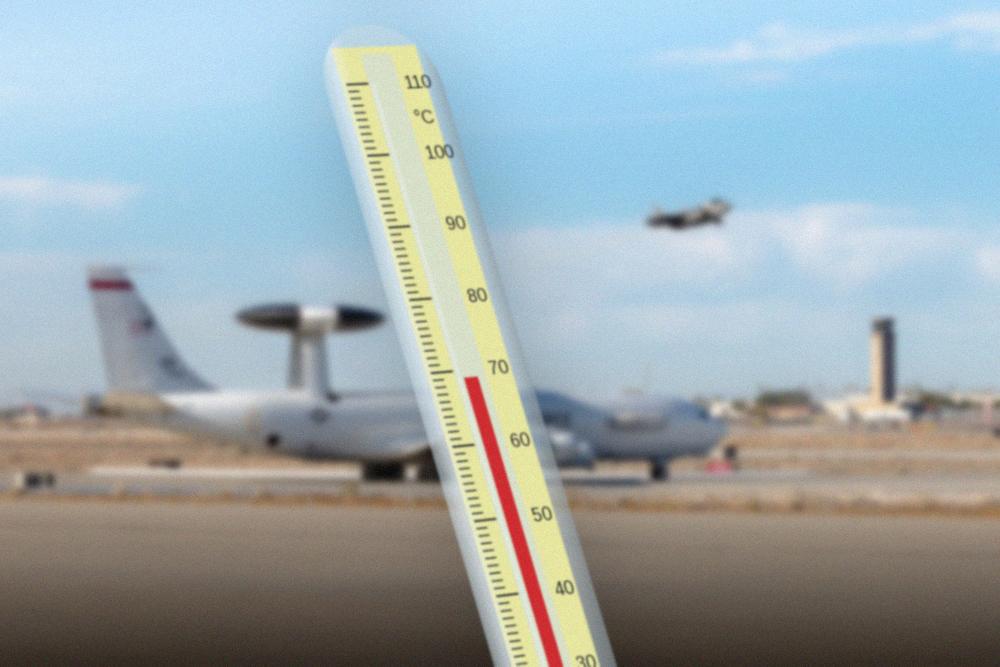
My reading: 69 °C
